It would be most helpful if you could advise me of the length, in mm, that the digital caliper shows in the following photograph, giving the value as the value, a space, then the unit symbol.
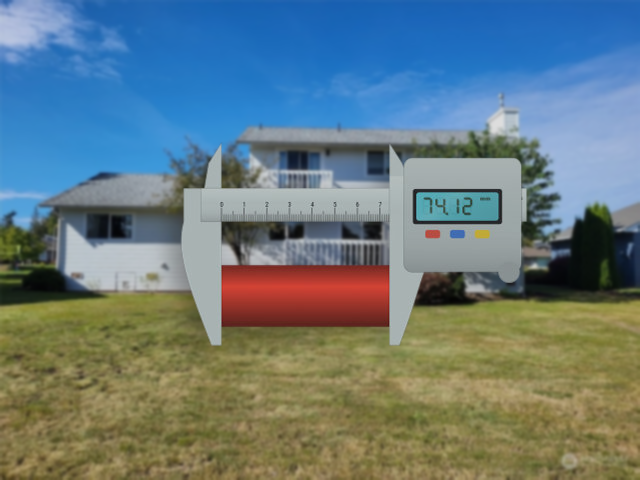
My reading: 74.12 mm
